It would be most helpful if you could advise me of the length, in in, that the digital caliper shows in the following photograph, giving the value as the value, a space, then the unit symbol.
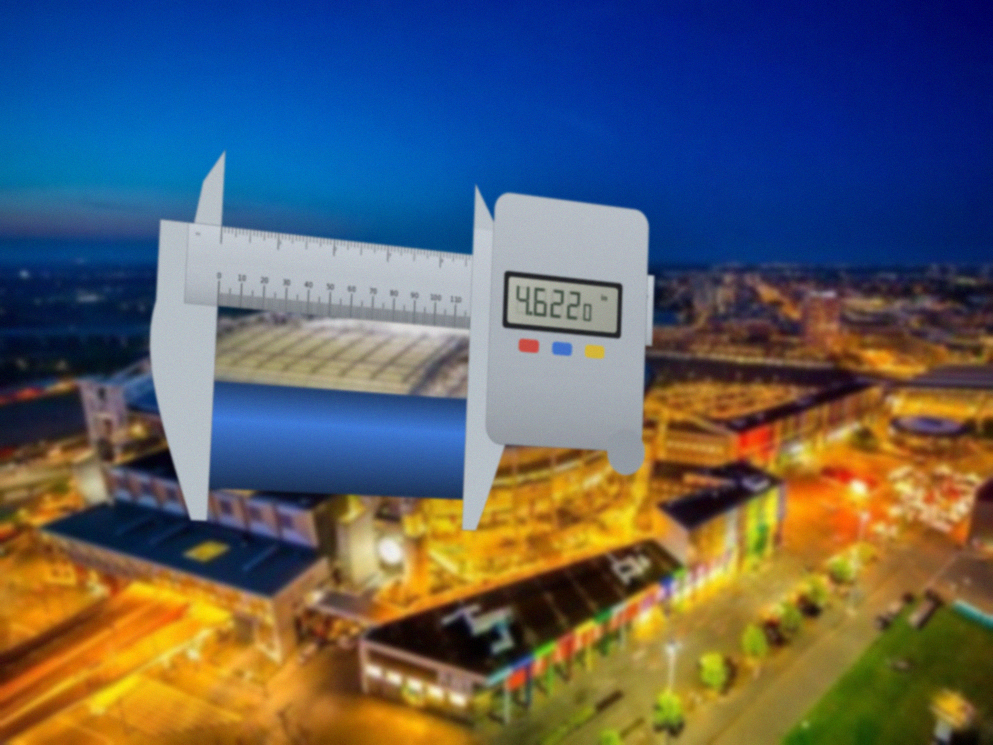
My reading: 4.6220 in
